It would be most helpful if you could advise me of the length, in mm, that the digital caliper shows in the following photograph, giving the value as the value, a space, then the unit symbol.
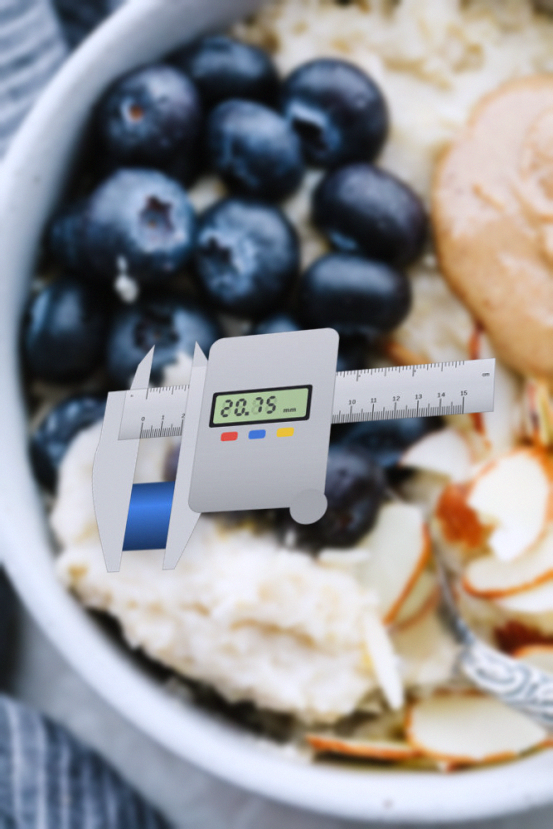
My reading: 20.75 mm
